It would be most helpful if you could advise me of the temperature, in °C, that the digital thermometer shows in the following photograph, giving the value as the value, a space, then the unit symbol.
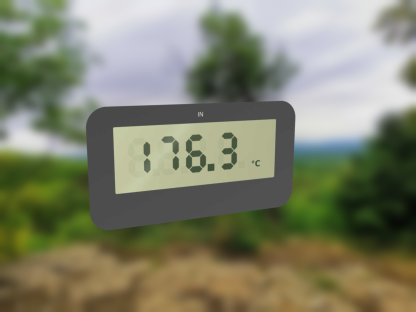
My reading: 176.3 °C
